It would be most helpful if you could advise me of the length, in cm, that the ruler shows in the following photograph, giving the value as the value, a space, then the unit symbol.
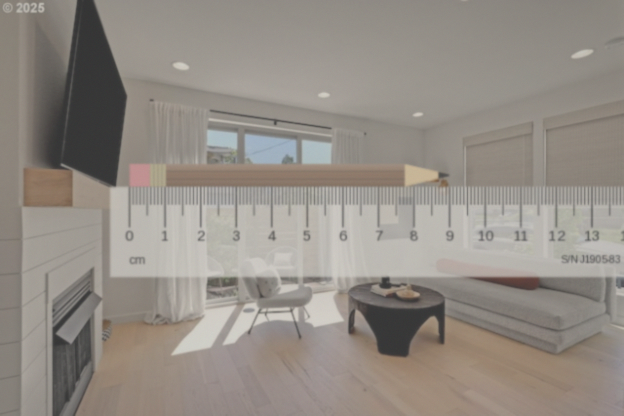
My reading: 9 cm
